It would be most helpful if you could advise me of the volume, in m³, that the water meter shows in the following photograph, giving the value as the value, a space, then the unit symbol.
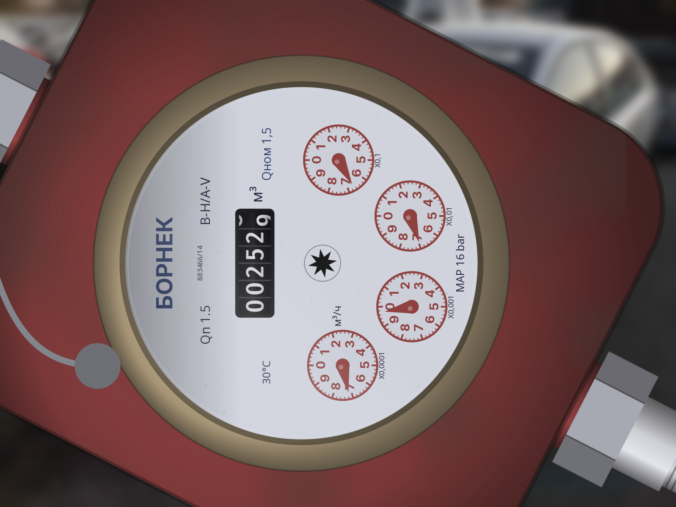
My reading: 2528.6697 m³
